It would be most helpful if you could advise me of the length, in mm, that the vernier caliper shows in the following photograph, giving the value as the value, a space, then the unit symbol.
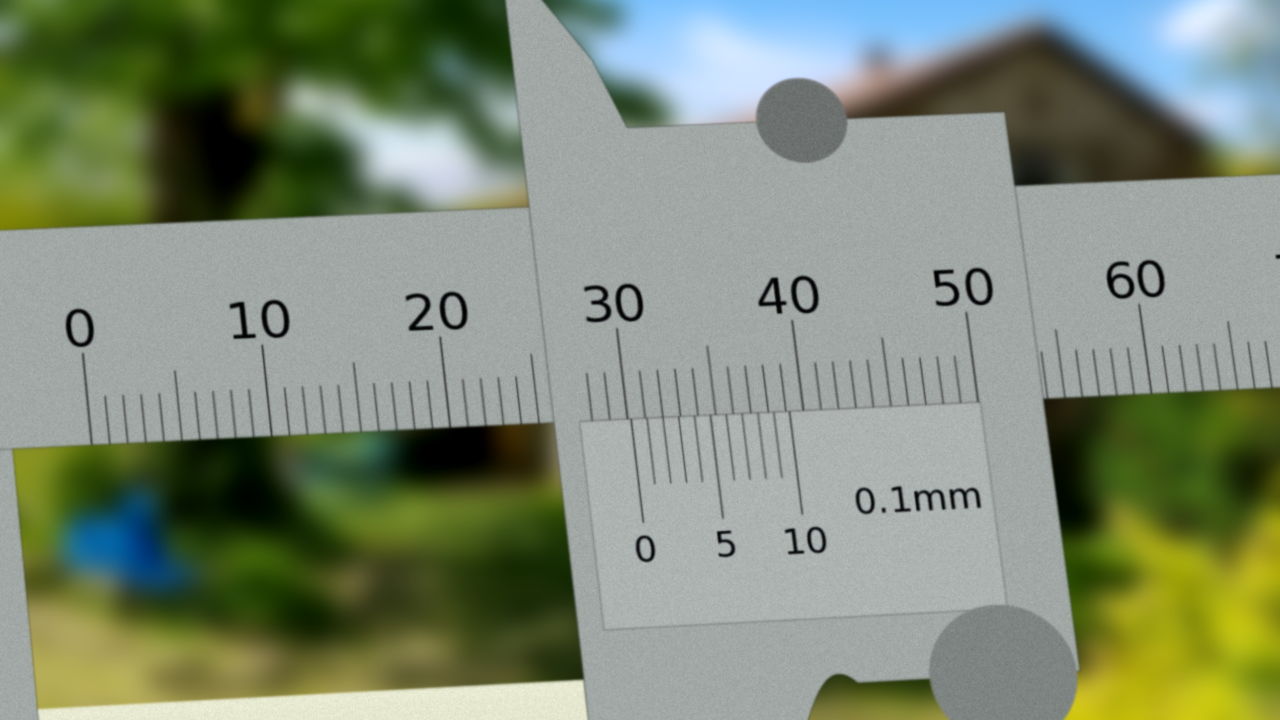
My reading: 30.2 mm
